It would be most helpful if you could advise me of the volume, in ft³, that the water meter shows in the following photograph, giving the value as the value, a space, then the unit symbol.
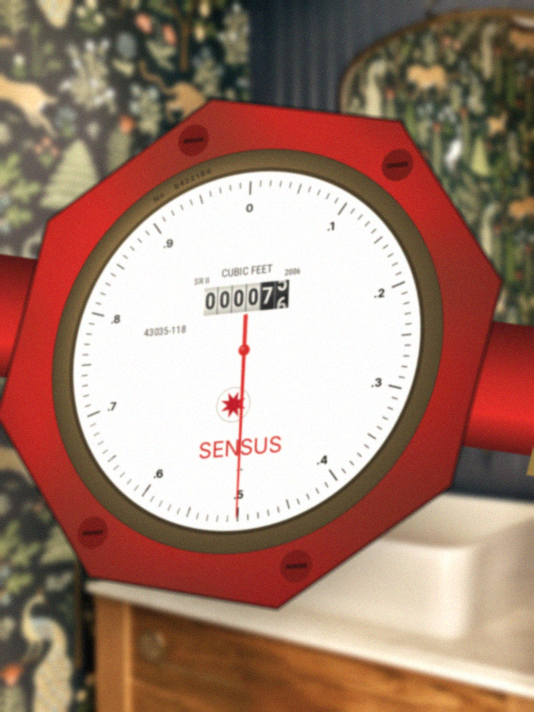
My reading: 75.50 ft³
